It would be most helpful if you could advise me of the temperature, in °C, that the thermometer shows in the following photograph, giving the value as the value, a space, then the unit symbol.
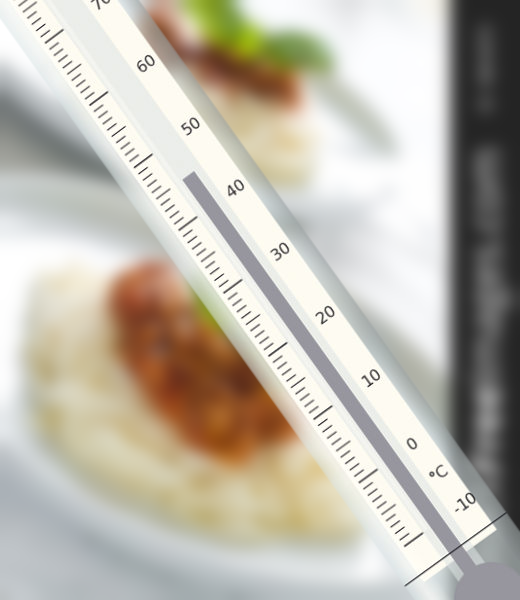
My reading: 45 °C
